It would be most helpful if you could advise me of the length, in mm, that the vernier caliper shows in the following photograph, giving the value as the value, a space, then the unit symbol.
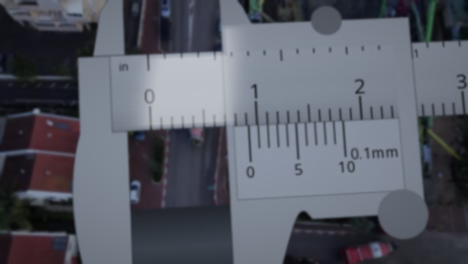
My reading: 9.2 mm
